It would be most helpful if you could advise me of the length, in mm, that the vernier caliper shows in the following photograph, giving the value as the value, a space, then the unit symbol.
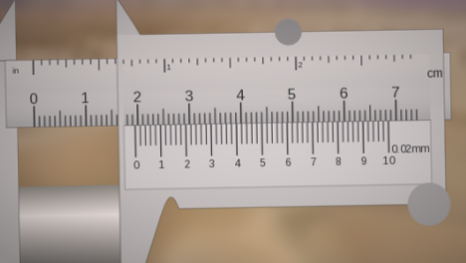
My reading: 19.5 mm
